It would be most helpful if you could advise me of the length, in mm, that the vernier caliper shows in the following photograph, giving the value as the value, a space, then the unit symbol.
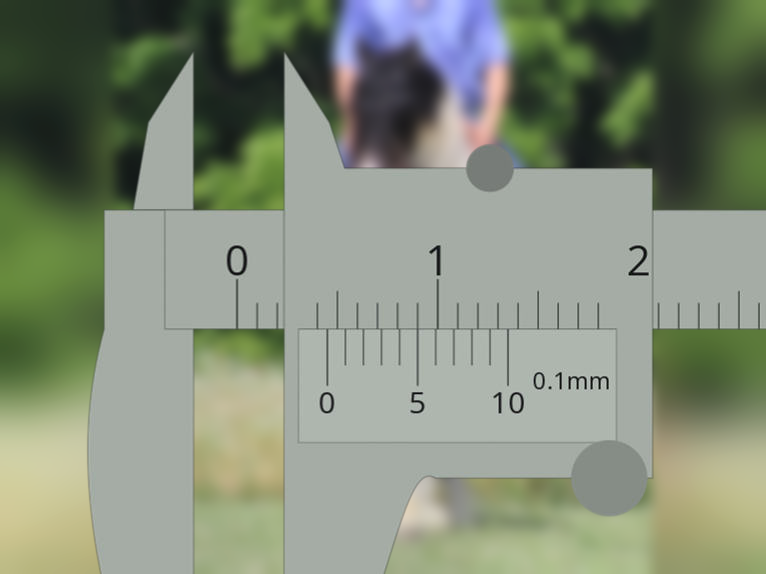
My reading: 4.5 mm
